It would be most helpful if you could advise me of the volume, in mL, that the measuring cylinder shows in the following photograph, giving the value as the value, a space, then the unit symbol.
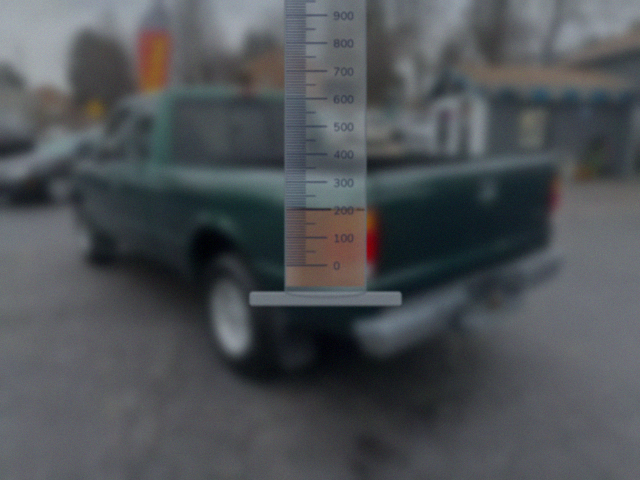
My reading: 200 mL
